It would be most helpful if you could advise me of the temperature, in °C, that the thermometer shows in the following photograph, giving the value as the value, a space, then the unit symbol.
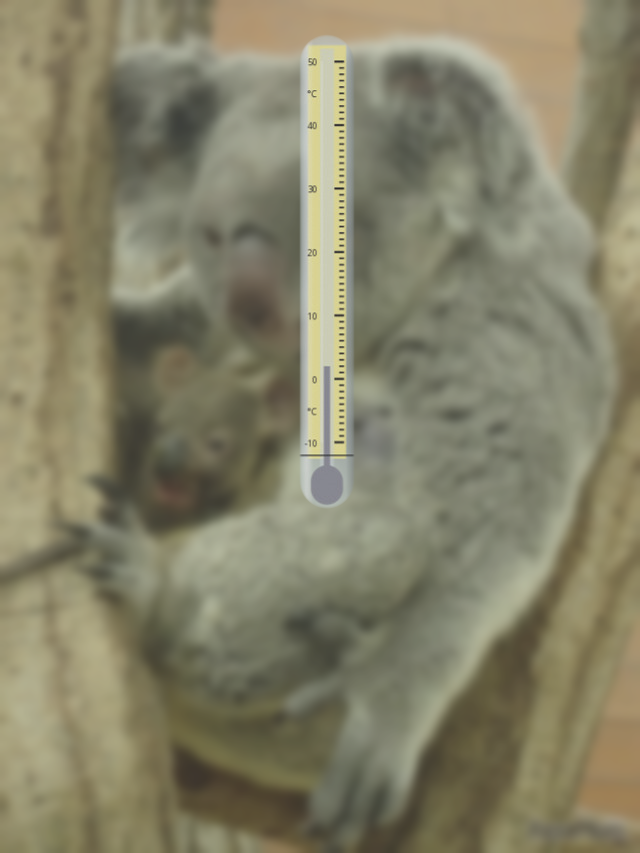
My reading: 2 °C
